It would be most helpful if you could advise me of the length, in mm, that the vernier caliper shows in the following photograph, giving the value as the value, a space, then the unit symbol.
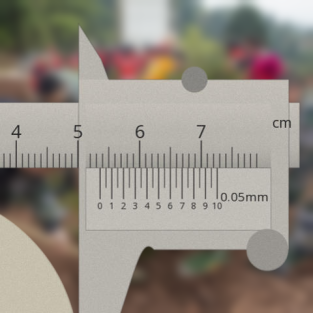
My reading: 53.6 mm
